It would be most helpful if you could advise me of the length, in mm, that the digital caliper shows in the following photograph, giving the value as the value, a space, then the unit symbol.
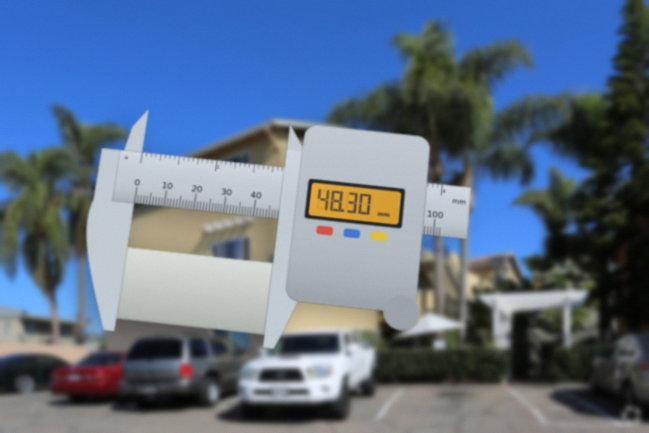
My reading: 48.30 mm
